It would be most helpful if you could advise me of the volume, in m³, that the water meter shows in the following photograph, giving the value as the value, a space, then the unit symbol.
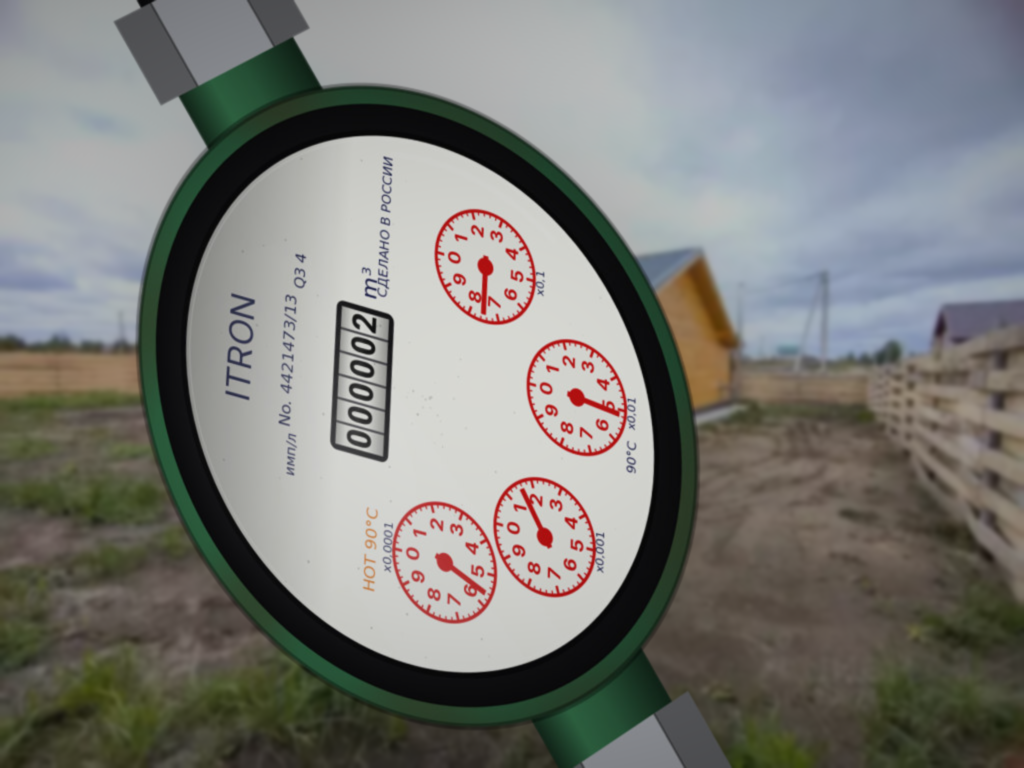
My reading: 2.7515 m³
